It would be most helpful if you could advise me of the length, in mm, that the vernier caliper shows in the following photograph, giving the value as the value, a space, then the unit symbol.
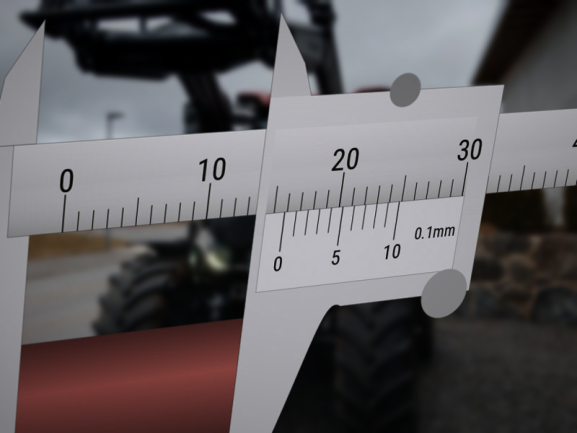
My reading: 15.8 mm
